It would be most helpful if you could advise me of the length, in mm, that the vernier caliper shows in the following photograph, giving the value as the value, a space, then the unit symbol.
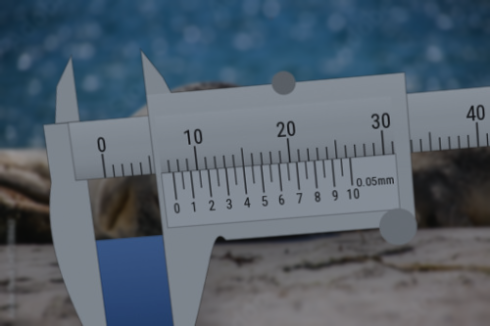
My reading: 7.4 mm
